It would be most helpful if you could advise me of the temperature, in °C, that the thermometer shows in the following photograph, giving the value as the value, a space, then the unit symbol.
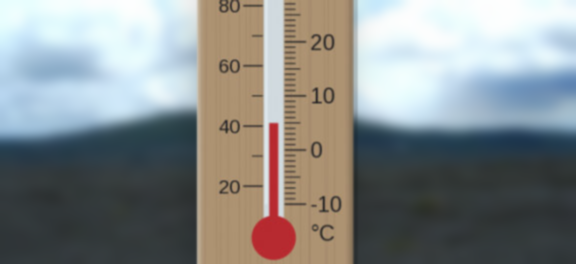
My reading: 5 °C
